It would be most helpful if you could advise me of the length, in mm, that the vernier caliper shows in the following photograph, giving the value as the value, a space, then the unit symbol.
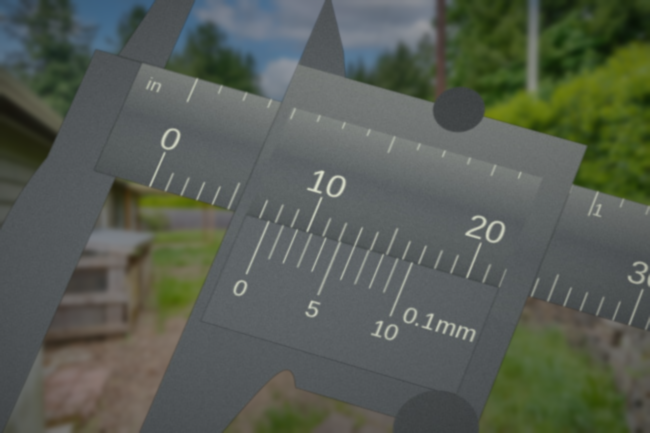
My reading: 7.6 mm
